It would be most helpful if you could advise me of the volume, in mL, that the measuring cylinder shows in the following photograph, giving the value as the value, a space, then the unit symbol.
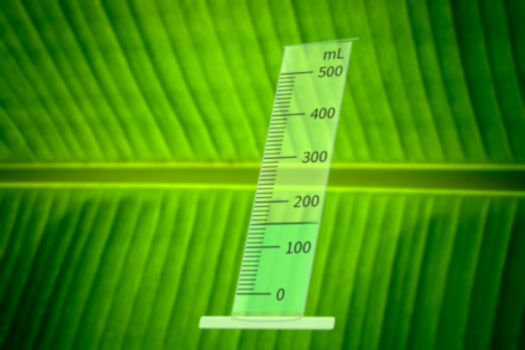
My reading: 150 mL
